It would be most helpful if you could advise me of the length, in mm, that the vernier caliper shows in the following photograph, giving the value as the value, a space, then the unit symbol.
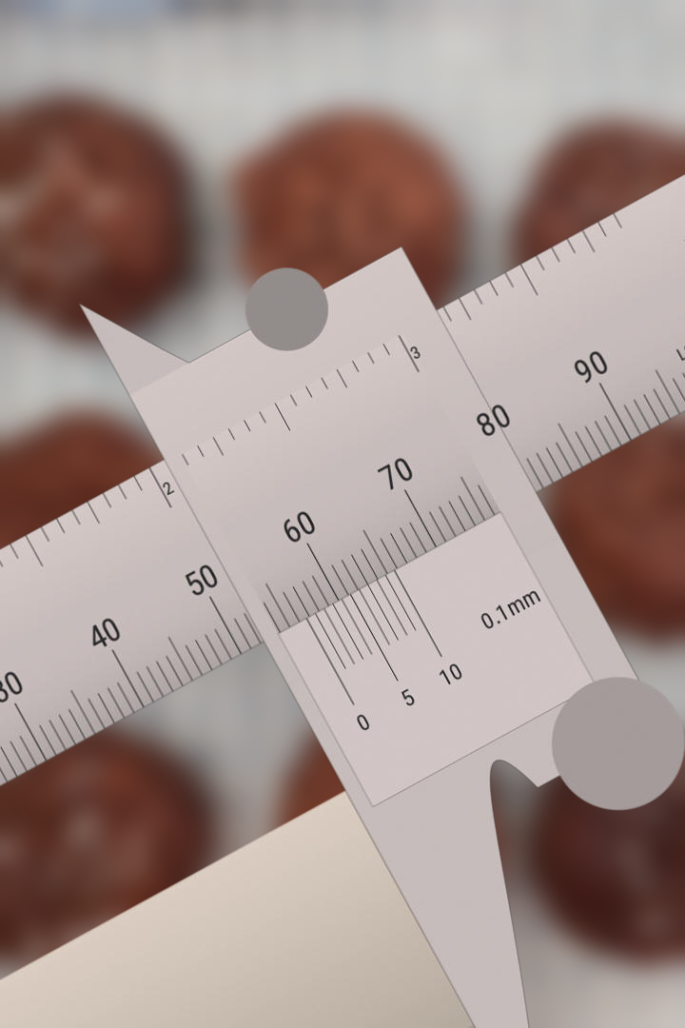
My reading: 56.7 mm
